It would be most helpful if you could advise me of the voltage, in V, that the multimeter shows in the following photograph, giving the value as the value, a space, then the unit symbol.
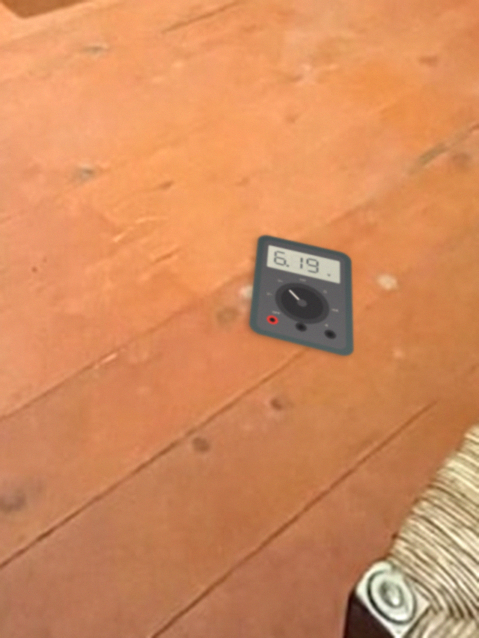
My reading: 6.19 V
